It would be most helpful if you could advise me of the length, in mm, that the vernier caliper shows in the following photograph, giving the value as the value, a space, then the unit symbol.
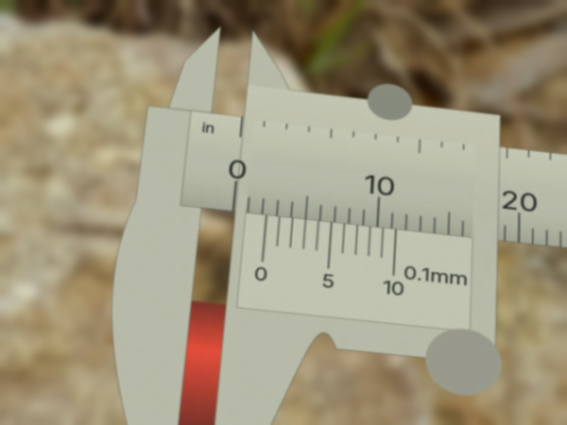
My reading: 2.3 mm
